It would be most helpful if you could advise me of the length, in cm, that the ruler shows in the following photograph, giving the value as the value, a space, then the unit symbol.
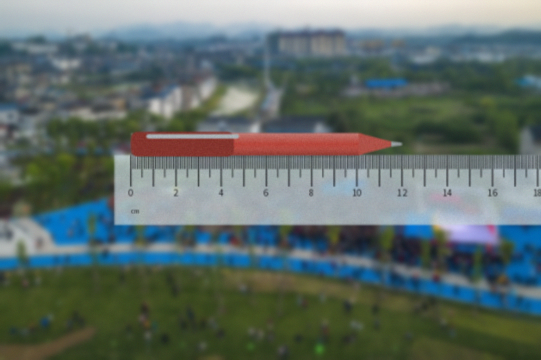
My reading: 12 cm
